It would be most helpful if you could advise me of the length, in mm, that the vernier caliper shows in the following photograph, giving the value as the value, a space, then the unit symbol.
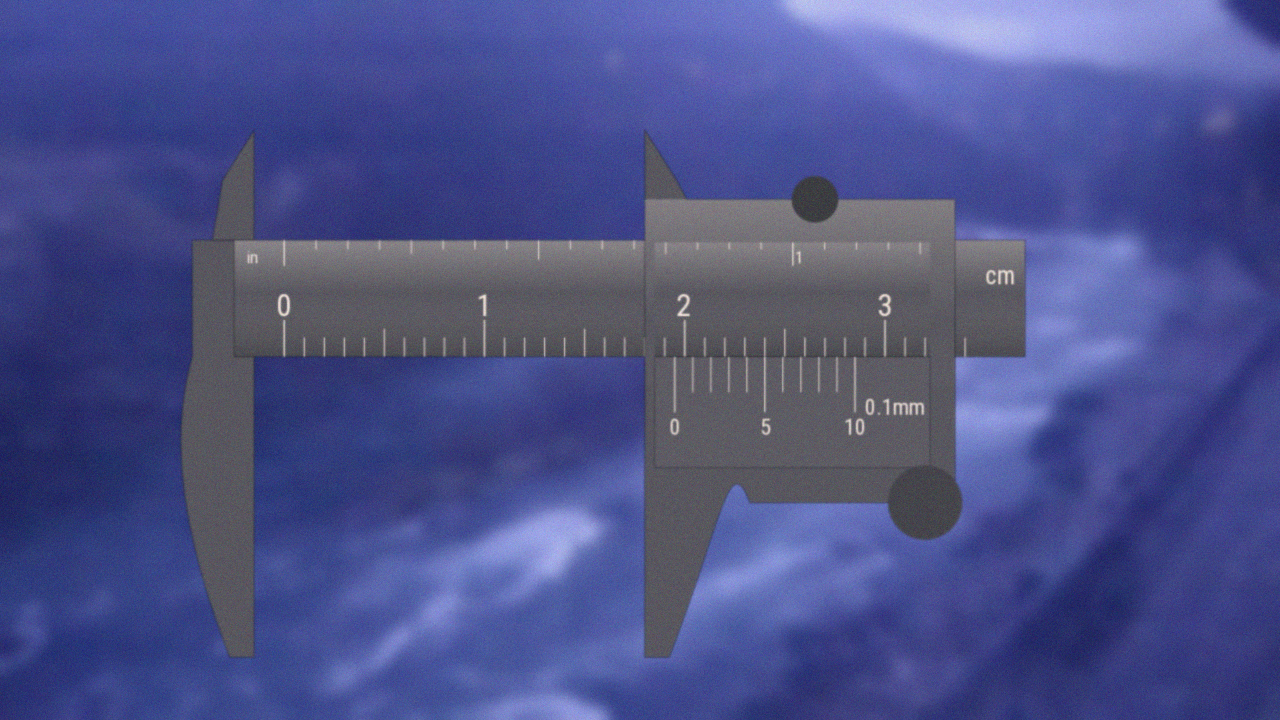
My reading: 19.5 mm
